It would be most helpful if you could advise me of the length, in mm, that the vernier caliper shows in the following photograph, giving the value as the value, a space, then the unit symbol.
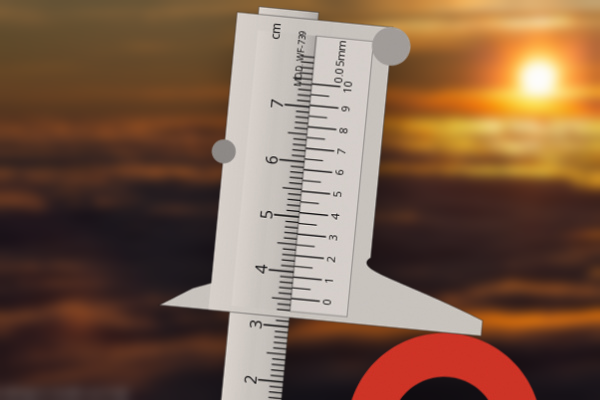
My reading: 35.2 mm
